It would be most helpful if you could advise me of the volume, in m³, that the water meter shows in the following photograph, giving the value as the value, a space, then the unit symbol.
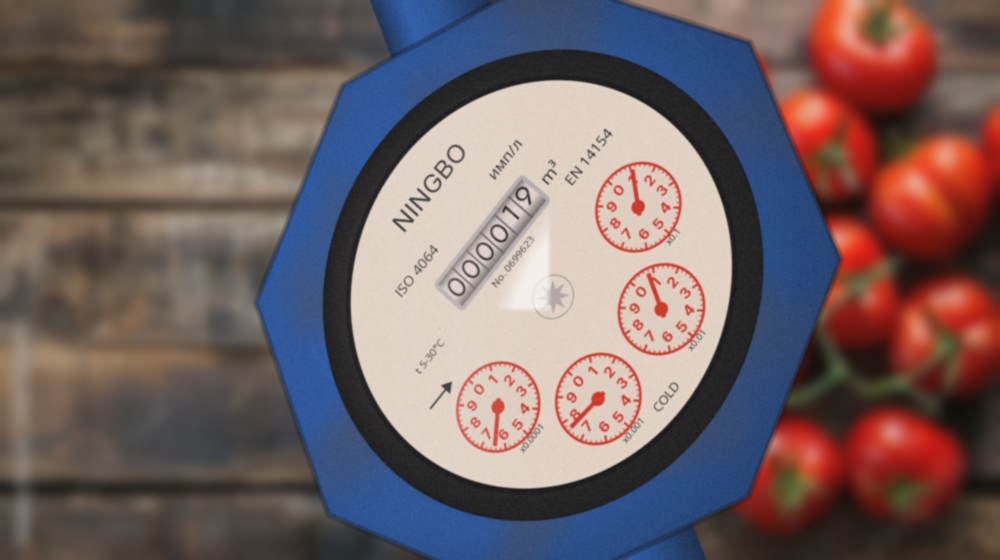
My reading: 19.1076 m³
